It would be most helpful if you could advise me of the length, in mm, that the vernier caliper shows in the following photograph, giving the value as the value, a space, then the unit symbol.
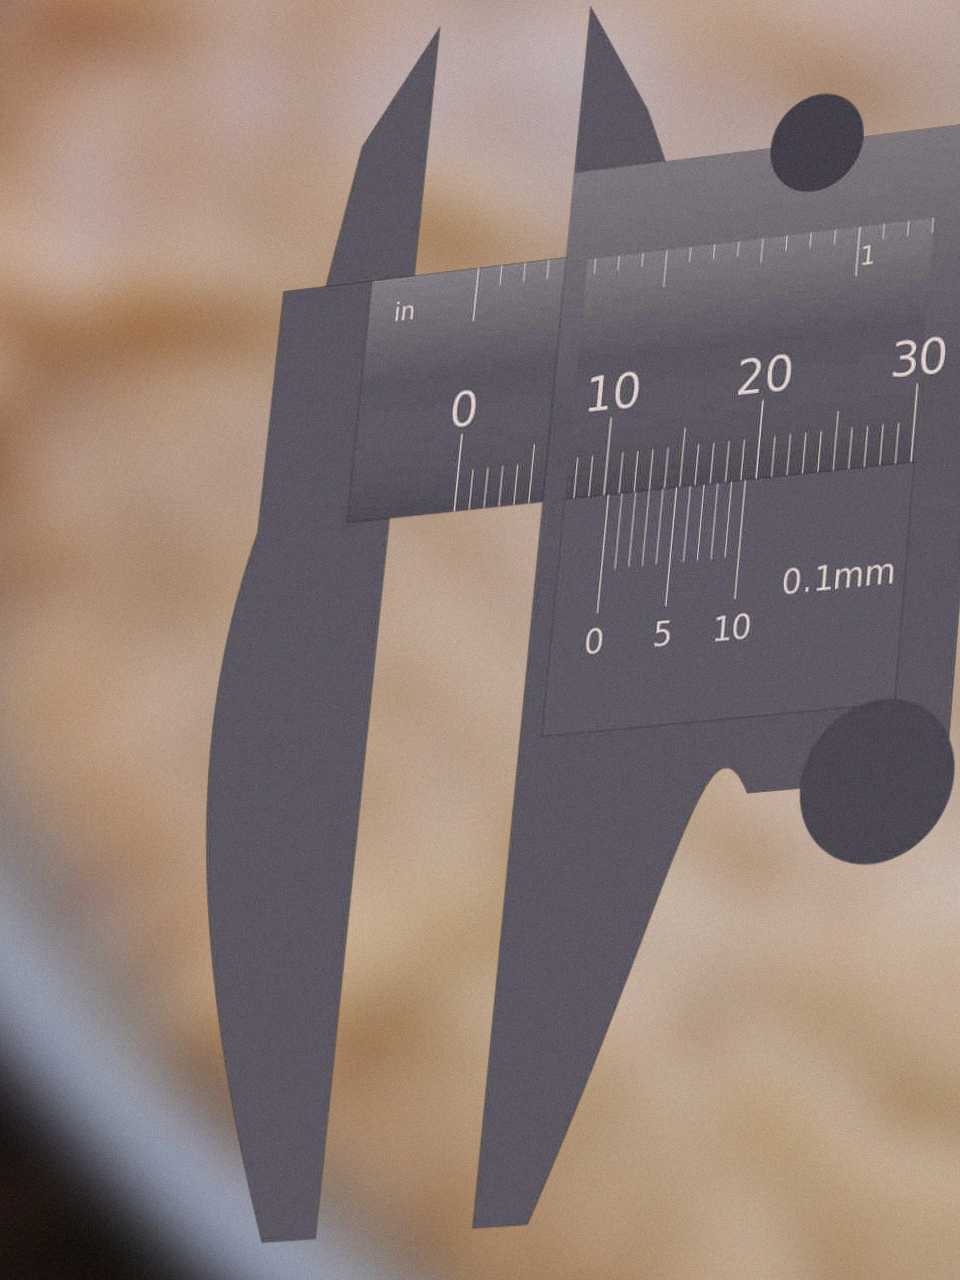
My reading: 10.3 mm
